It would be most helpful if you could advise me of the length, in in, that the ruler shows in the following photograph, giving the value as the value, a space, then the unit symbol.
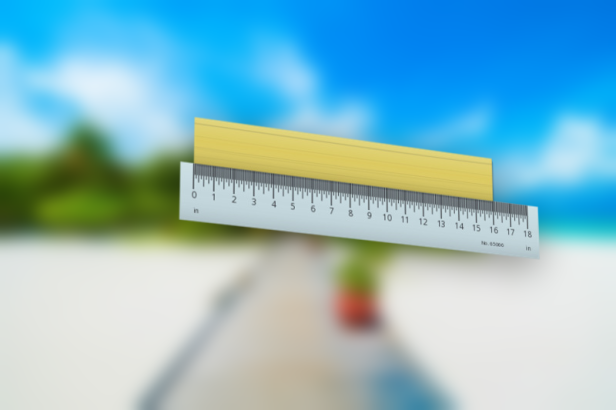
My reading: 16 in
